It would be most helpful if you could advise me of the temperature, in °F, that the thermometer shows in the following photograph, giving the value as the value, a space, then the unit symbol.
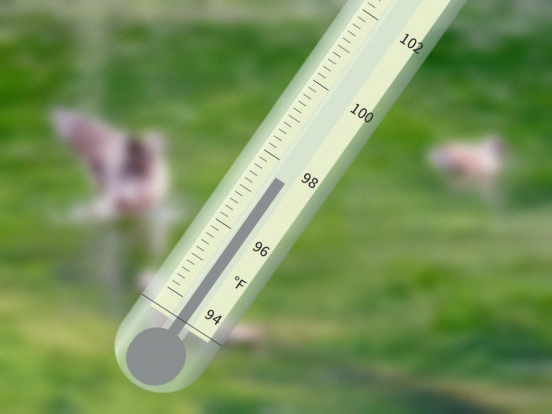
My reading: 97.6 °F
